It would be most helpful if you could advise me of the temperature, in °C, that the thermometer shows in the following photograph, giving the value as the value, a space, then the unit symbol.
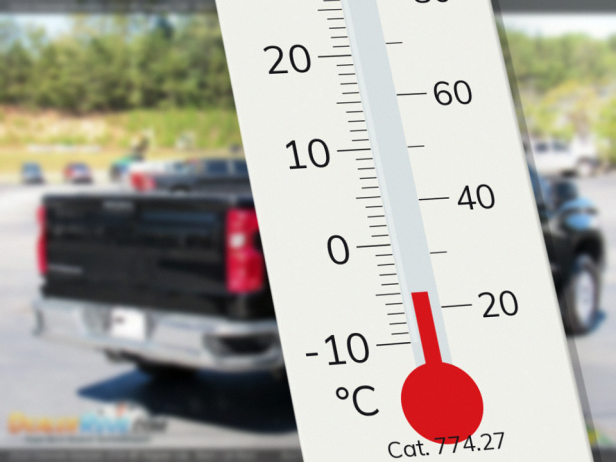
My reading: -5 °C
